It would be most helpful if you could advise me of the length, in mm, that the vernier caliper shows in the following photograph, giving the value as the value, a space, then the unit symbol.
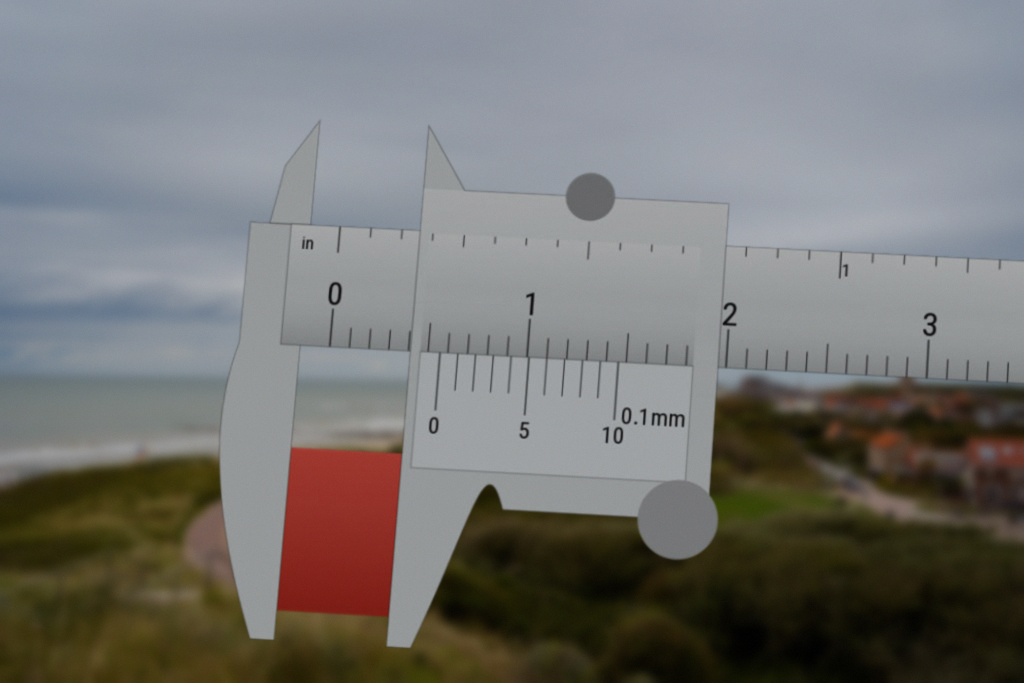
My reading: 5.6 mm
